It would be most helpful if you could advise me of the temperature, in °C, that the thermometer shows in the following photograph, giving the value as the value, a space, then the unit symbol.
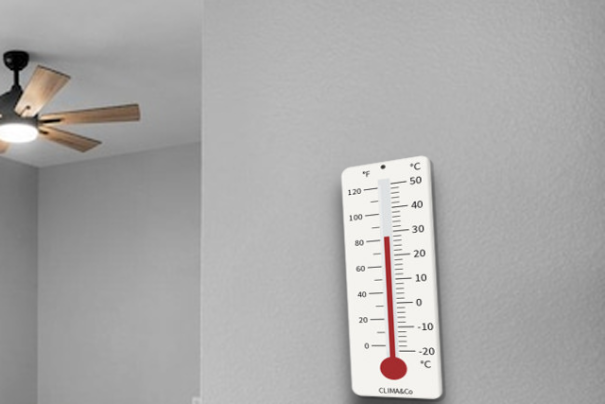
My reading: 28 °C
